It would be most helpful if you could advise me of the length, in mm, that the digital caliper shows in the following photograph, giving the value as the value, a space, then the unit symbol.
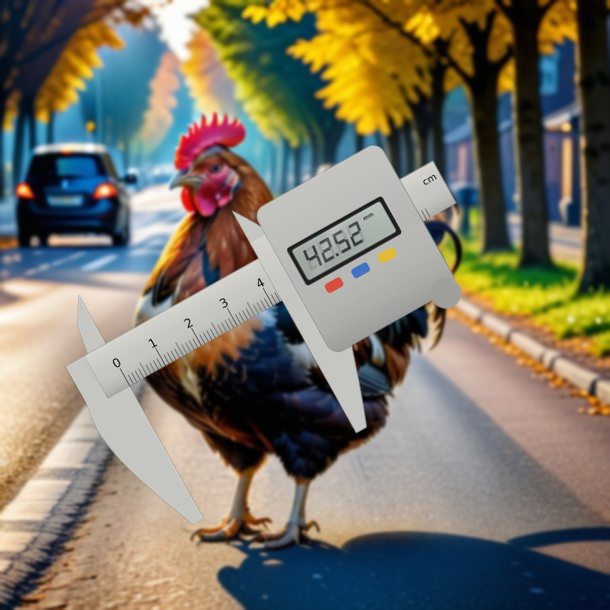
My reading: 42.52 mm
